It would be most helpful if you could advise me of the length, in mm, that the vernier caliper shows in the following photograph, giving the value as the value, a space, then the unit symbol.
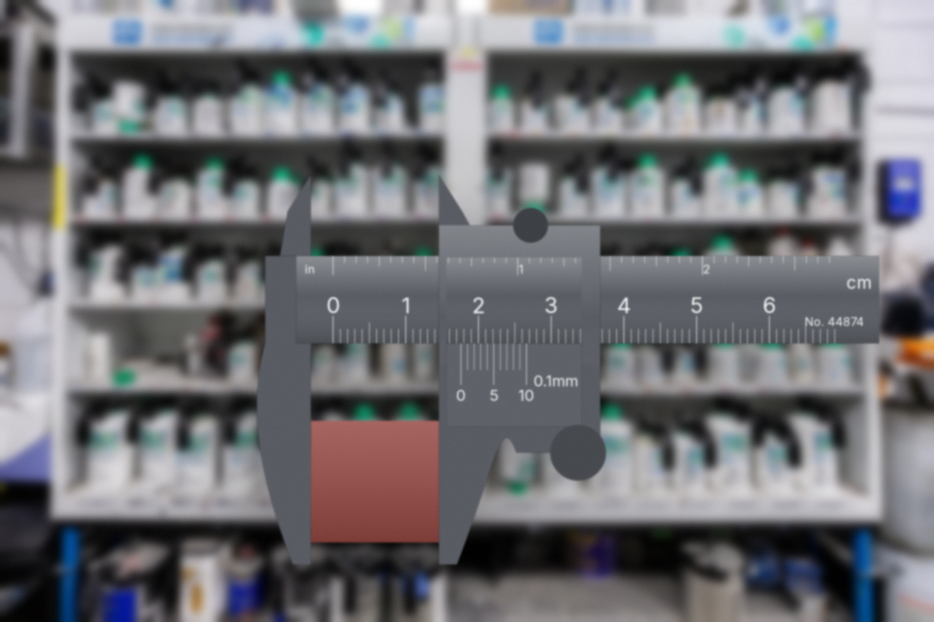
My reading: 17.6 mm
